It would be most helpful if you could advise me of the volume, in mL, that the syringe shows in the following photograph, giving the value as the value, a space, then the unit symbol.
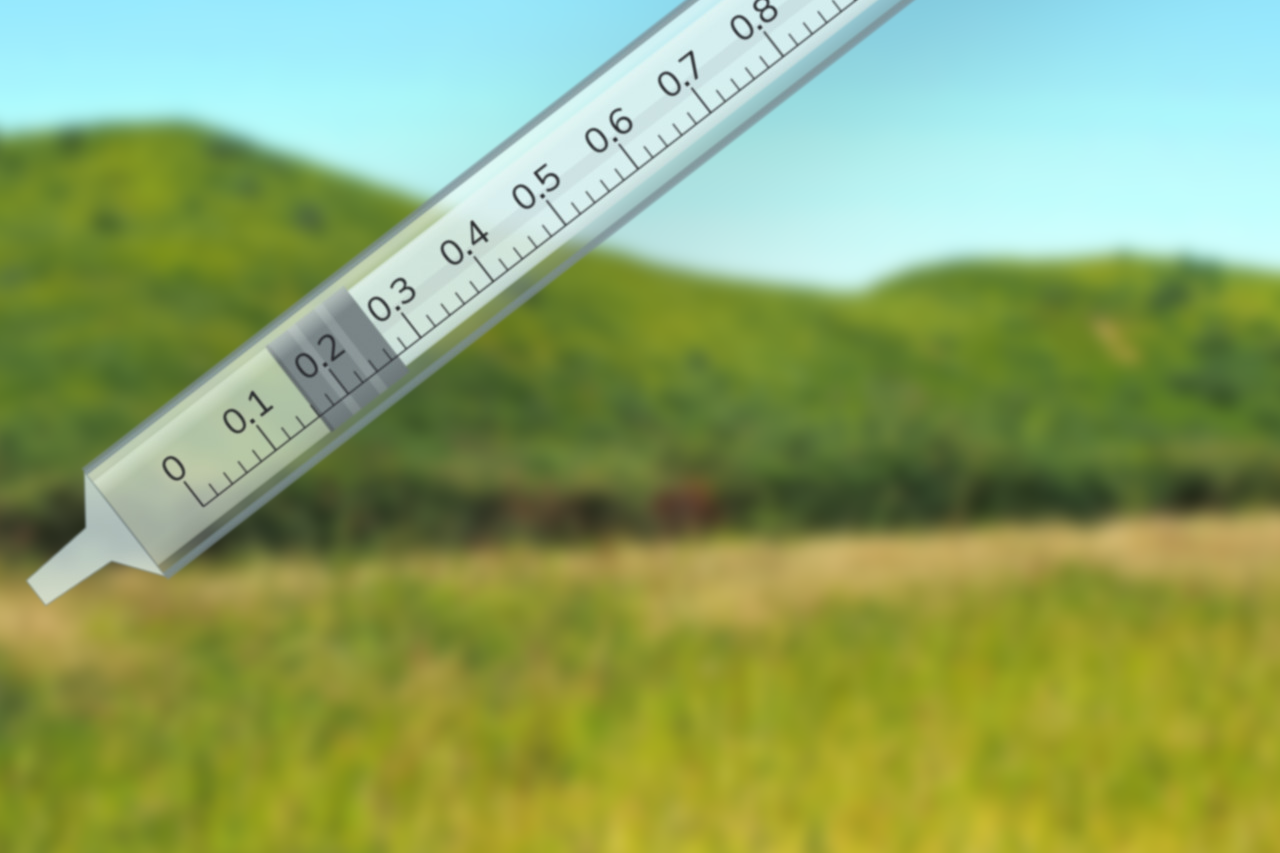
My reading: 0.16 mL
